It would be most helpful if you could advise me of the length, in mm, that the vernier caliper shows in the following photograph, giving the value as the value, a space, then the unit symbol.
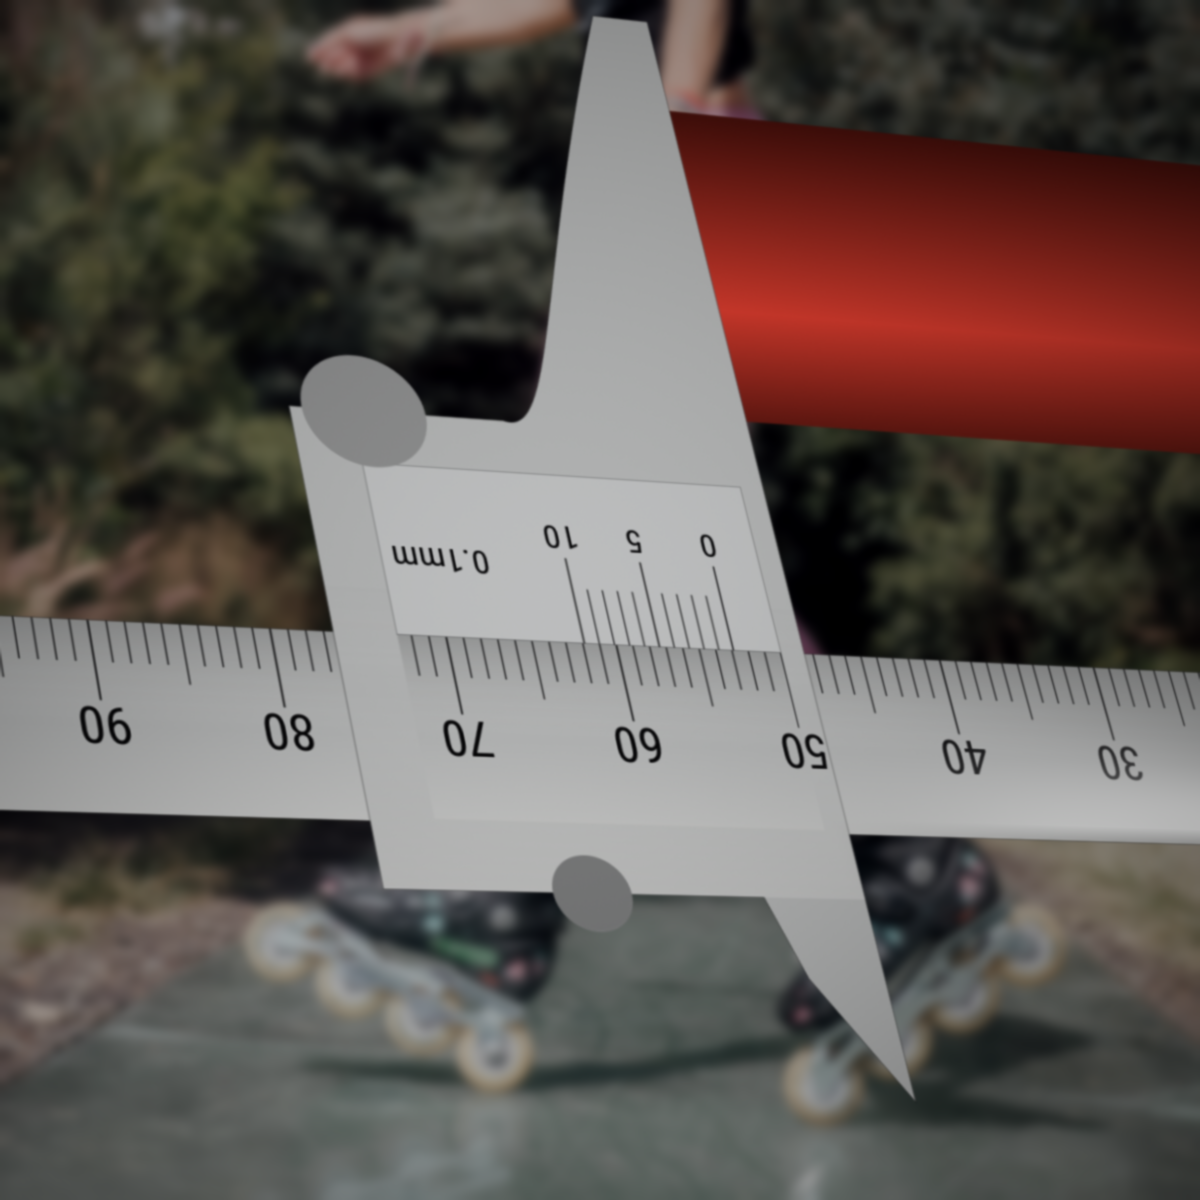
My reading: 52.9 mm
